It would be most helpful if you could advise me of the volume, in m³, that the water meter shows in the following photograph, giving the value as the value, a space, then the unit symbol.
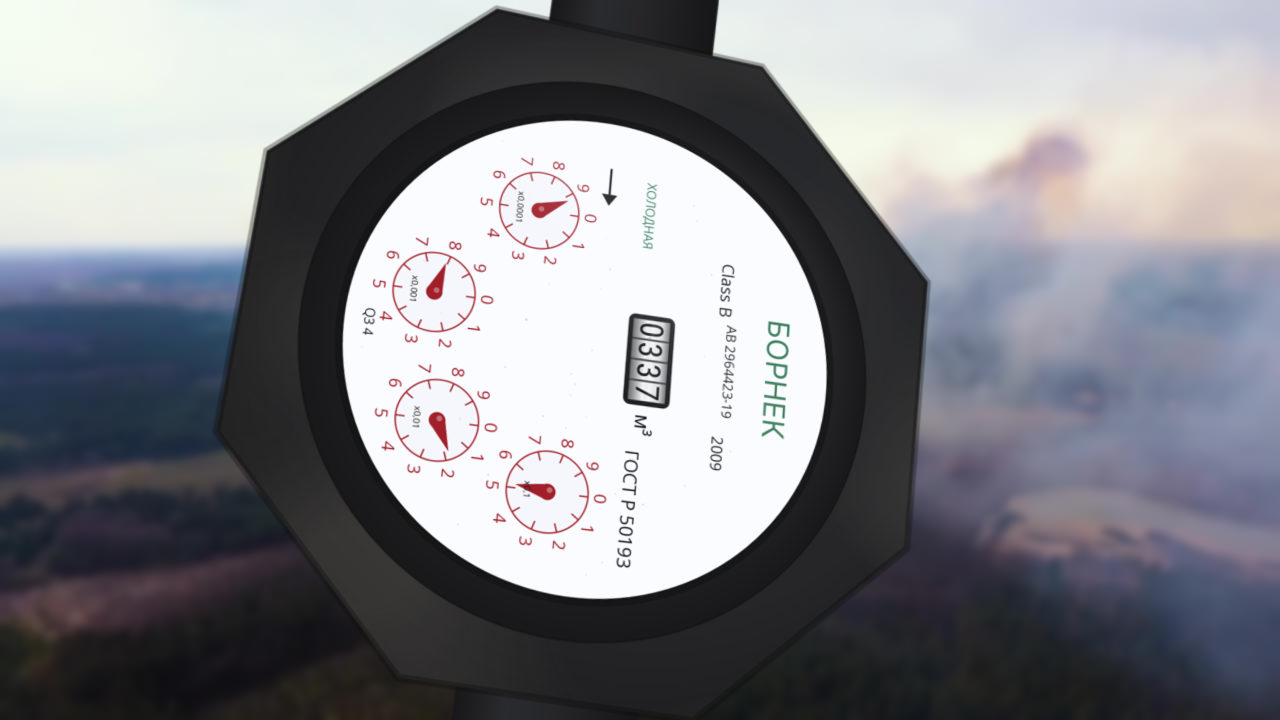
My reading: 337.5179 m³
